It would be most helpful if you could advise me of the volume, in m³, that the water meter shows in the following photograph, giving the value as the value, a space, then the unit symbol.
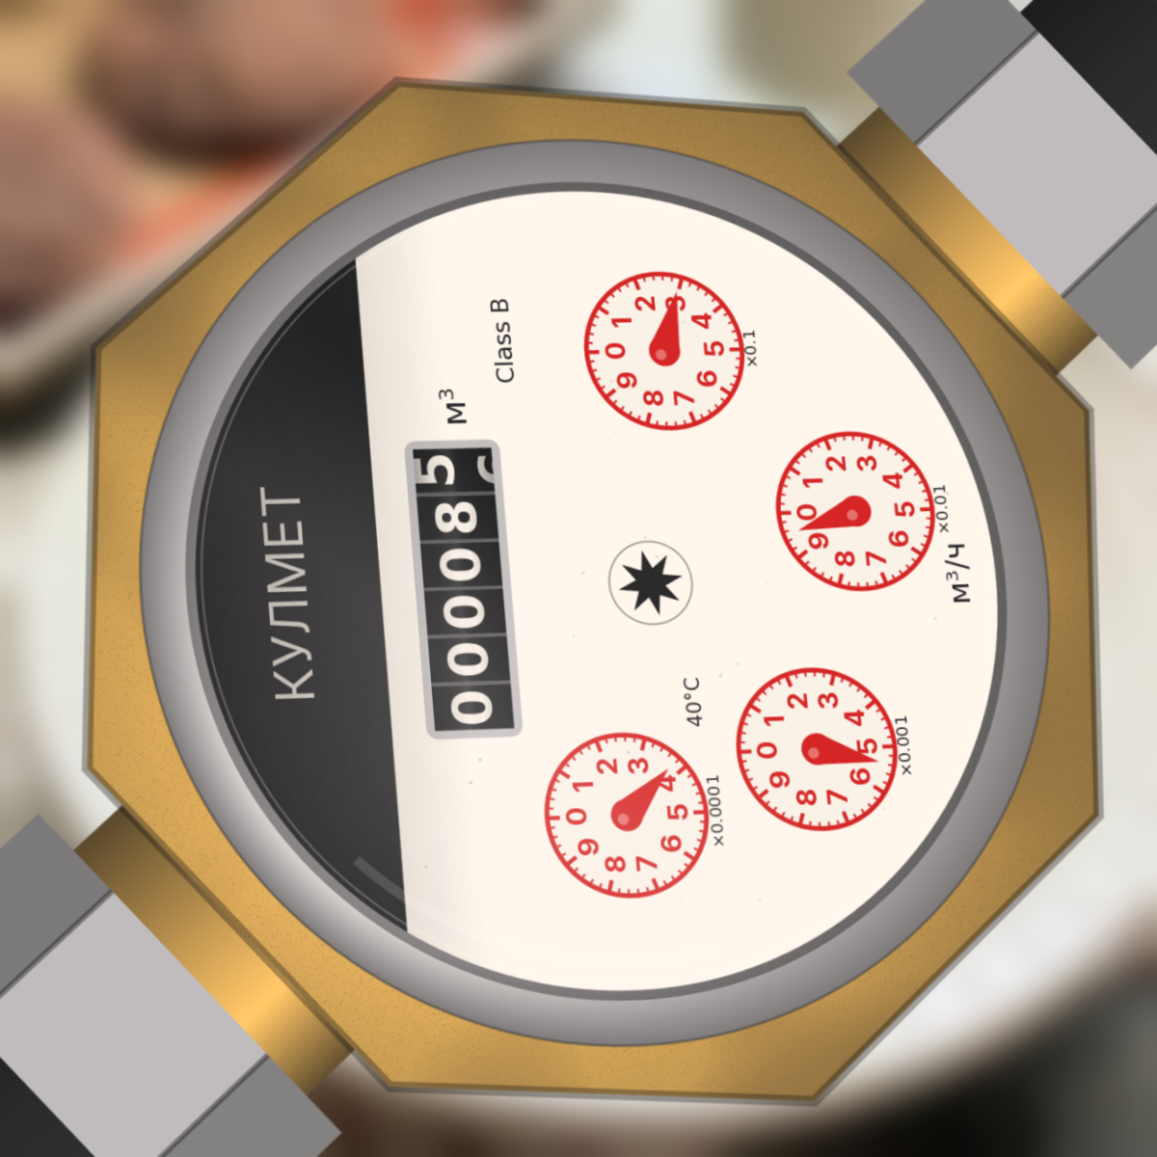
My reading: 85.2953 m³
